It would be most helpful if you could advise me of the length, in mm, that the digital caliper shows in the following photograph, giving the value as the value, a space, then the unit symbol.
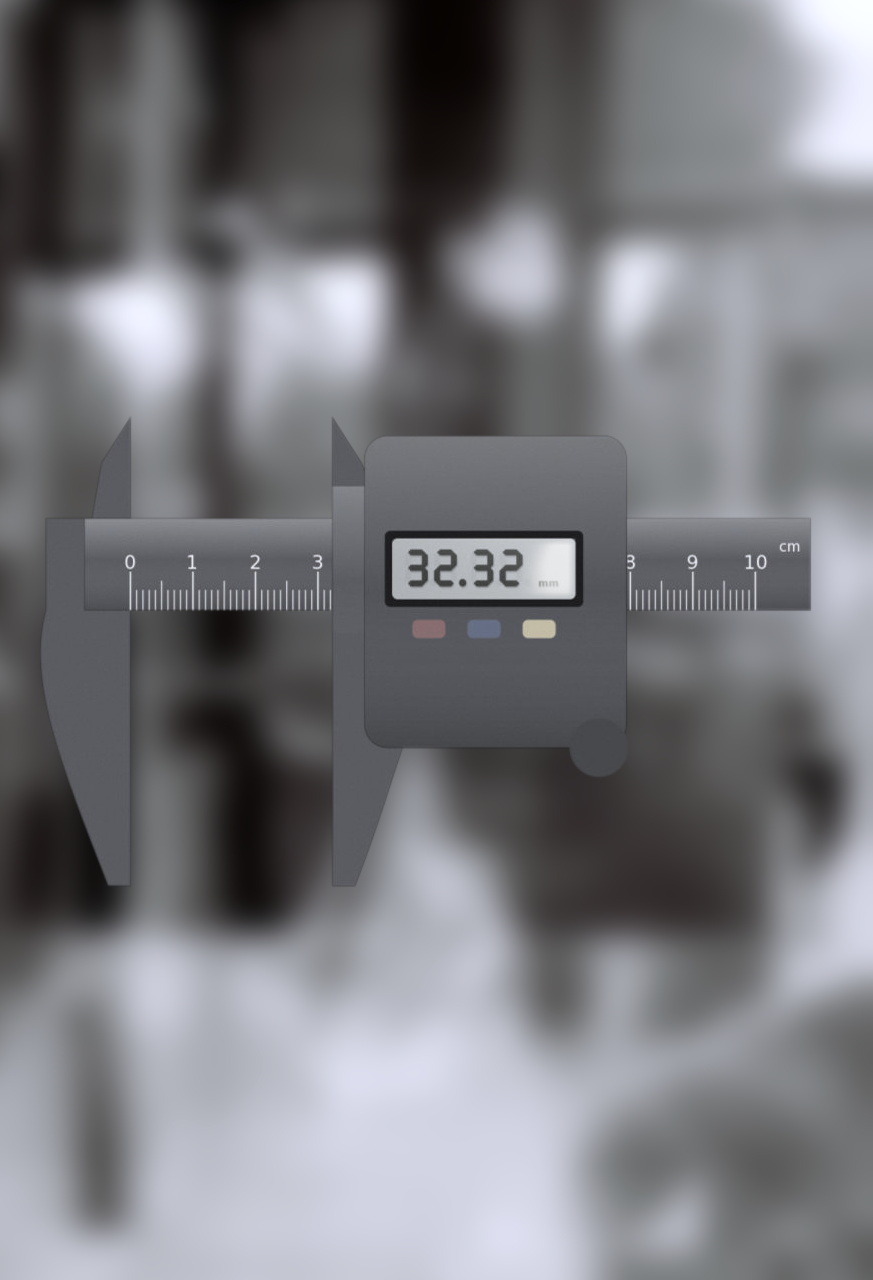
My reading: 32.32 mm
